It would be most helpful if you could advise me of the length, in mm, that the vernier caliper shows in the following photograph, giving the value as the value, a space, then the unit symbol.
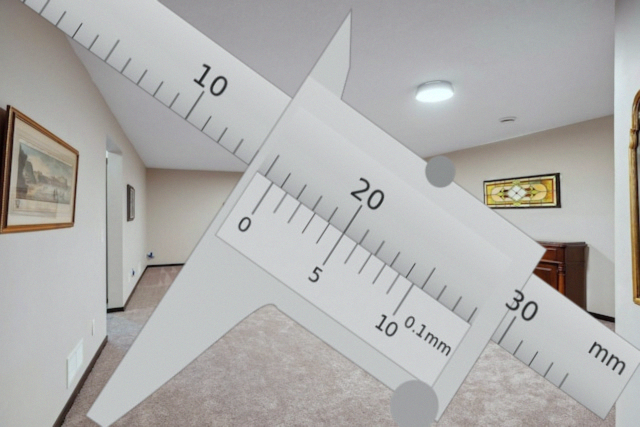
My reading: 15.5 mm
